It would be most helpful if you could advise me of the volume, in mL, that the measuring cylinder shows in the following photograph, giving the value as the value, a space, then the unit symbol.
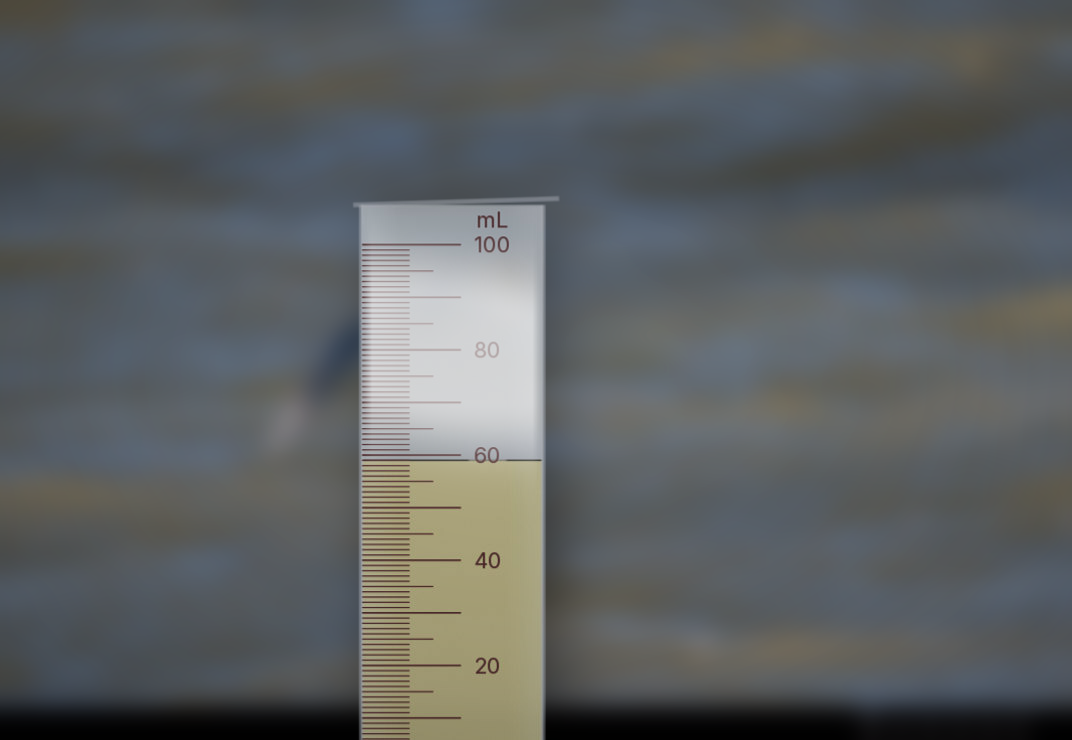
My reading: 59 mL
